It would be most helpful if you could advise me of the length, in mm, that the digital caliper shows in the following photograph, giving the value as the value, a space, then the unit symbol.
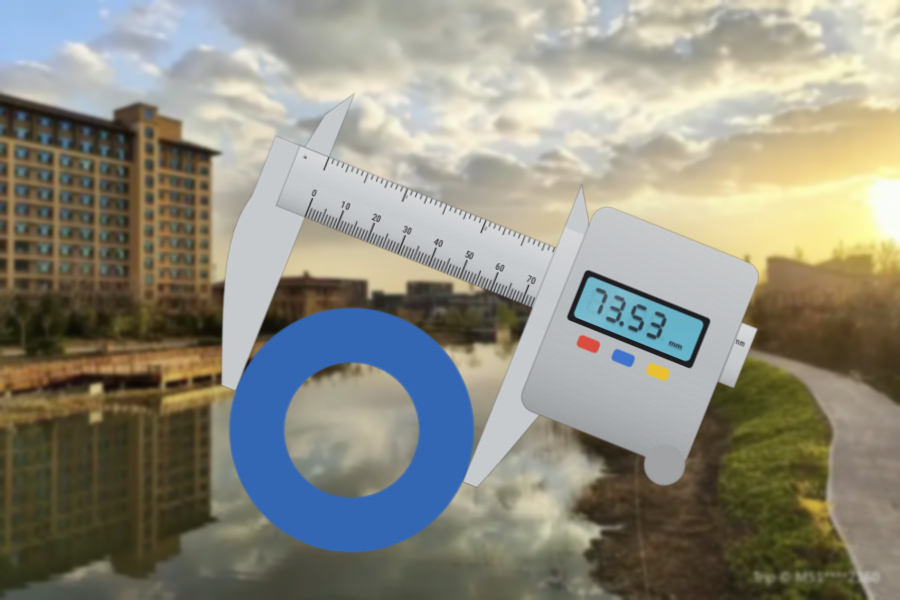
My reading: 73.53 mm
